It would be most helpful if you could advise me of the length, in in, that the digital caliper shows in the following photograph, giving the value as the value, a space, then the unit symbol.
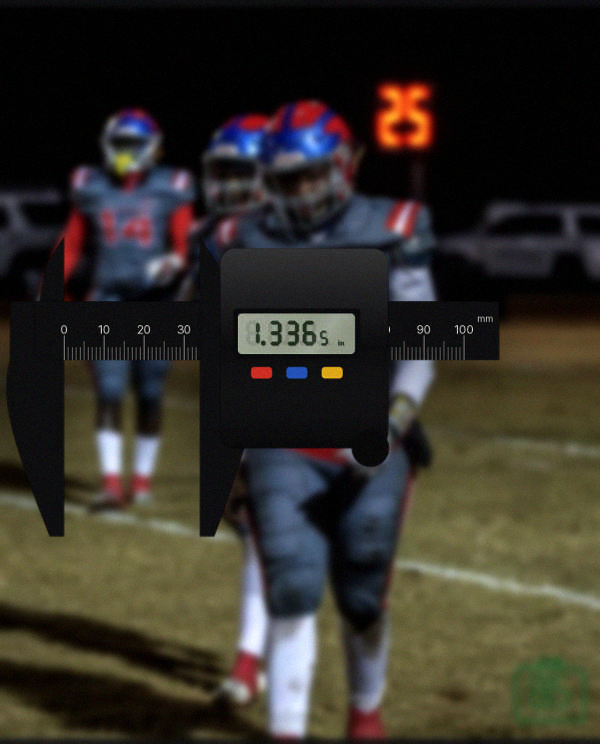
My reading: 1.3365 in
